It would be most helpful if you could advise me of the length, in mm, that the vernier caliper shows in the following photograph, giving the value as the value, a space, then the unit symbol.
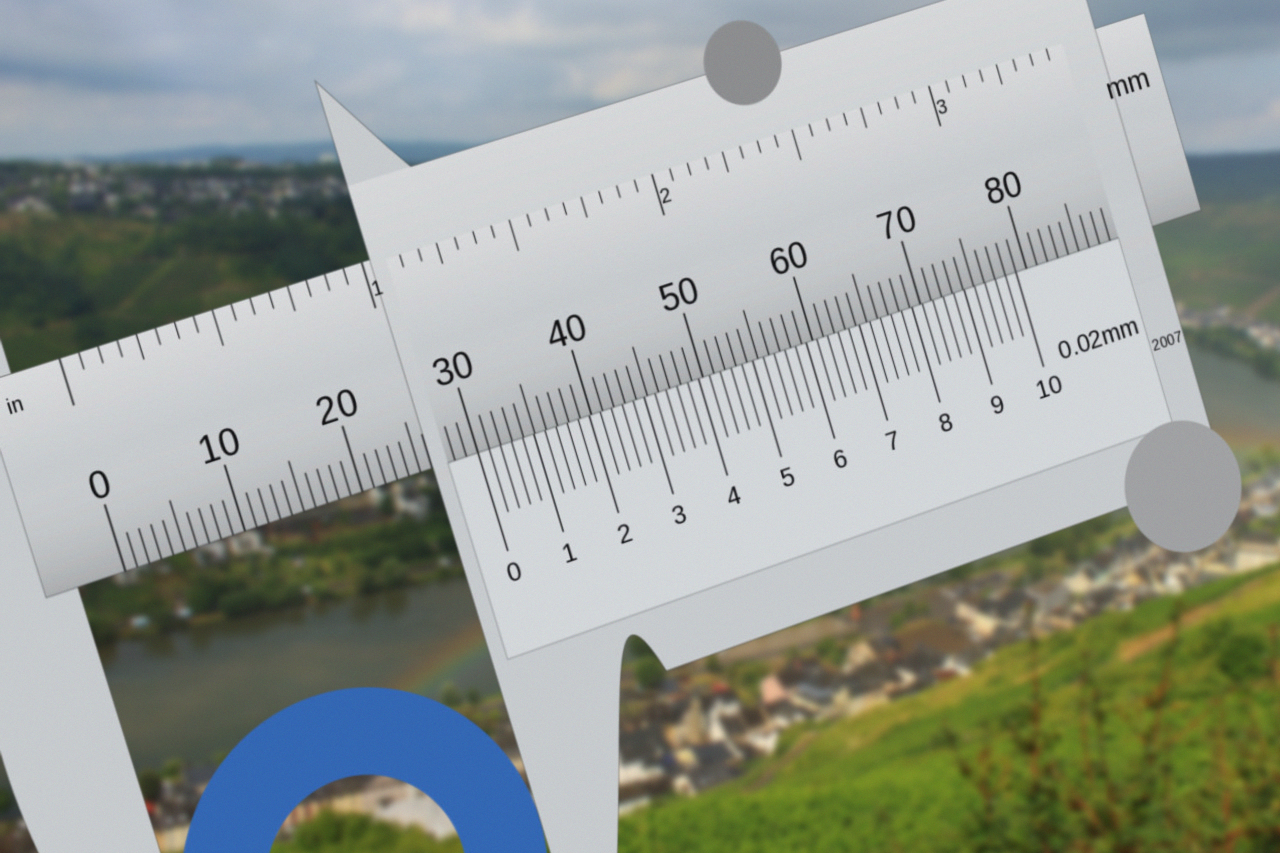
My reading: 30.0 mm
